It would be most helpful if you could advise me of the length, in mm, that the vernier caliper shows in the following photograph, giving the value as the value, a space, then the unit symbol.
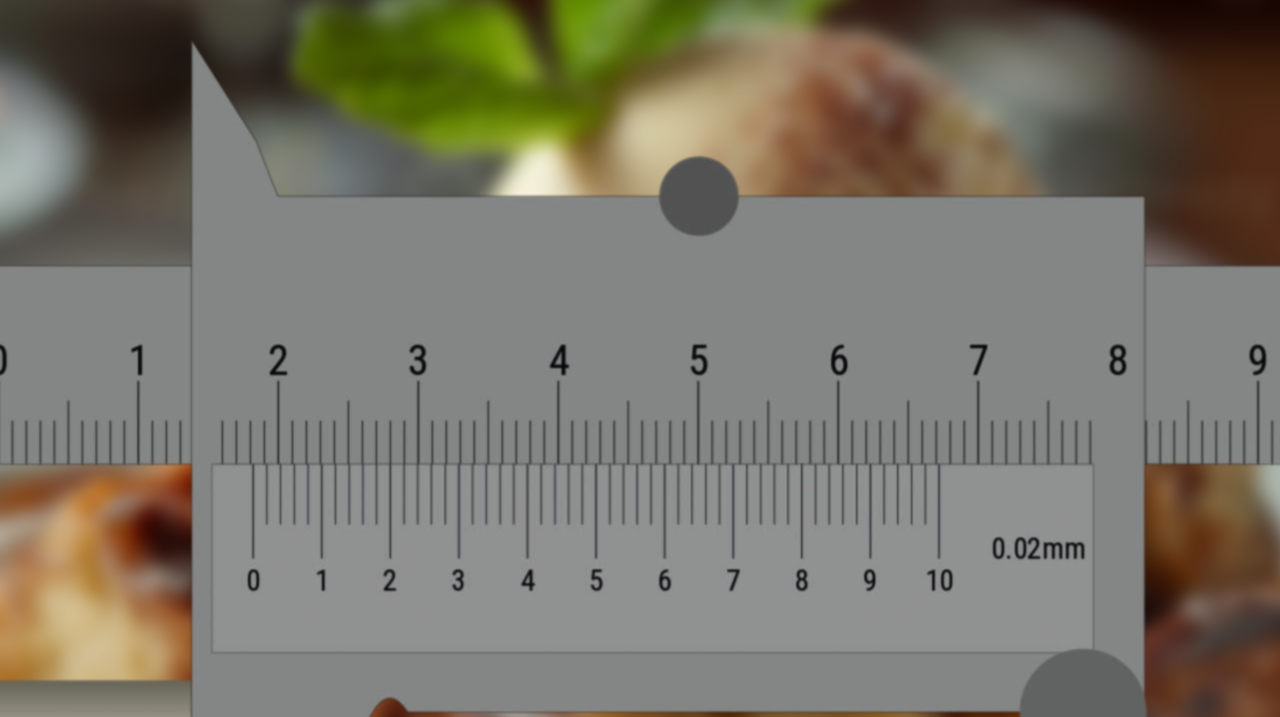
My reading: 18.2 mm
